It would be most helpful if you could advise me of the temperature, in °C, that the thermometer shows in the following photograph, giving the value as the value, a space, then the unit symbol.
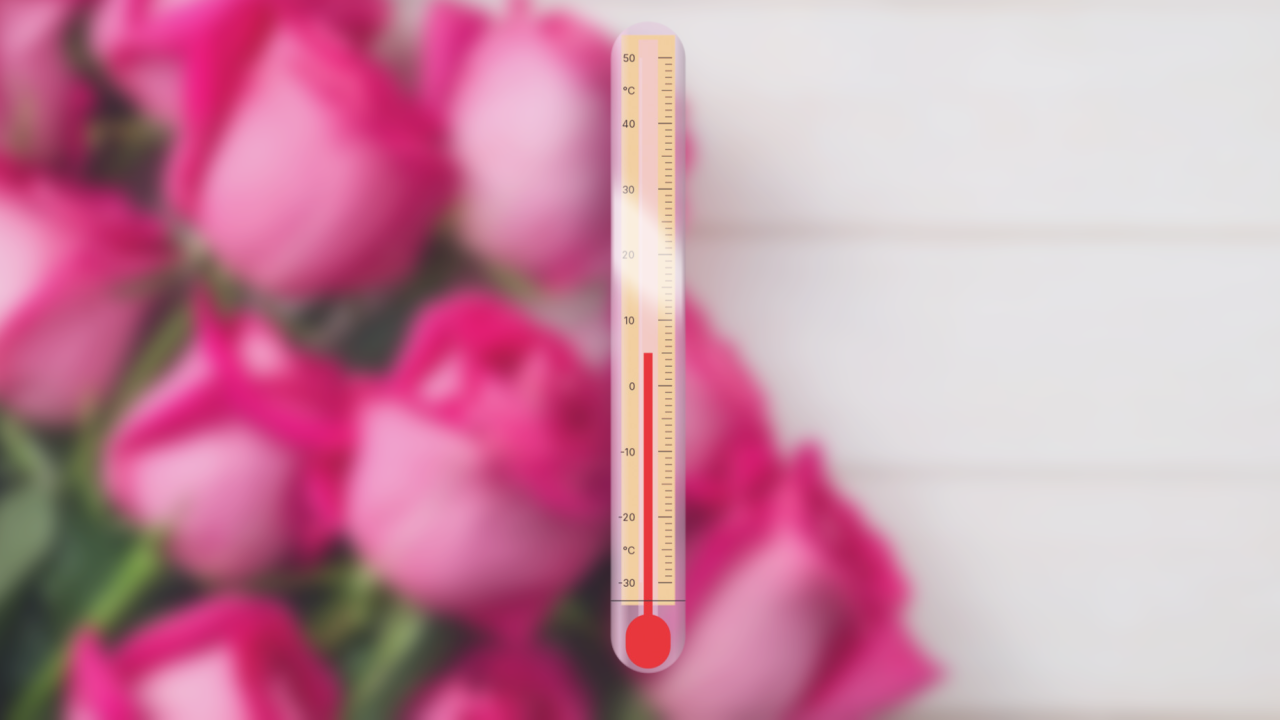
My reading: 5 °C
